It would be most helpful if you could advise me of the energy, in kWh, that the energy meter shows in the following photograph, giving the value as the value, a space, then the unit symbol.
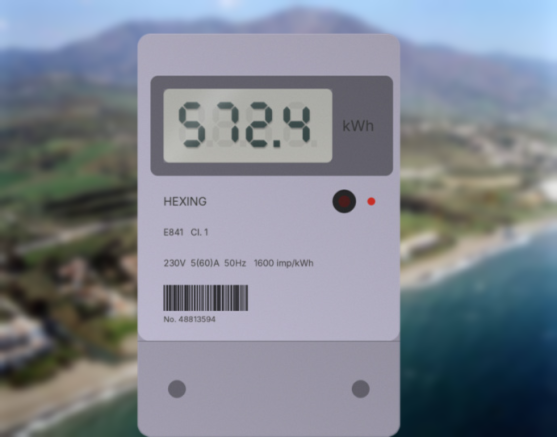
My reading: 572.4 kWh
